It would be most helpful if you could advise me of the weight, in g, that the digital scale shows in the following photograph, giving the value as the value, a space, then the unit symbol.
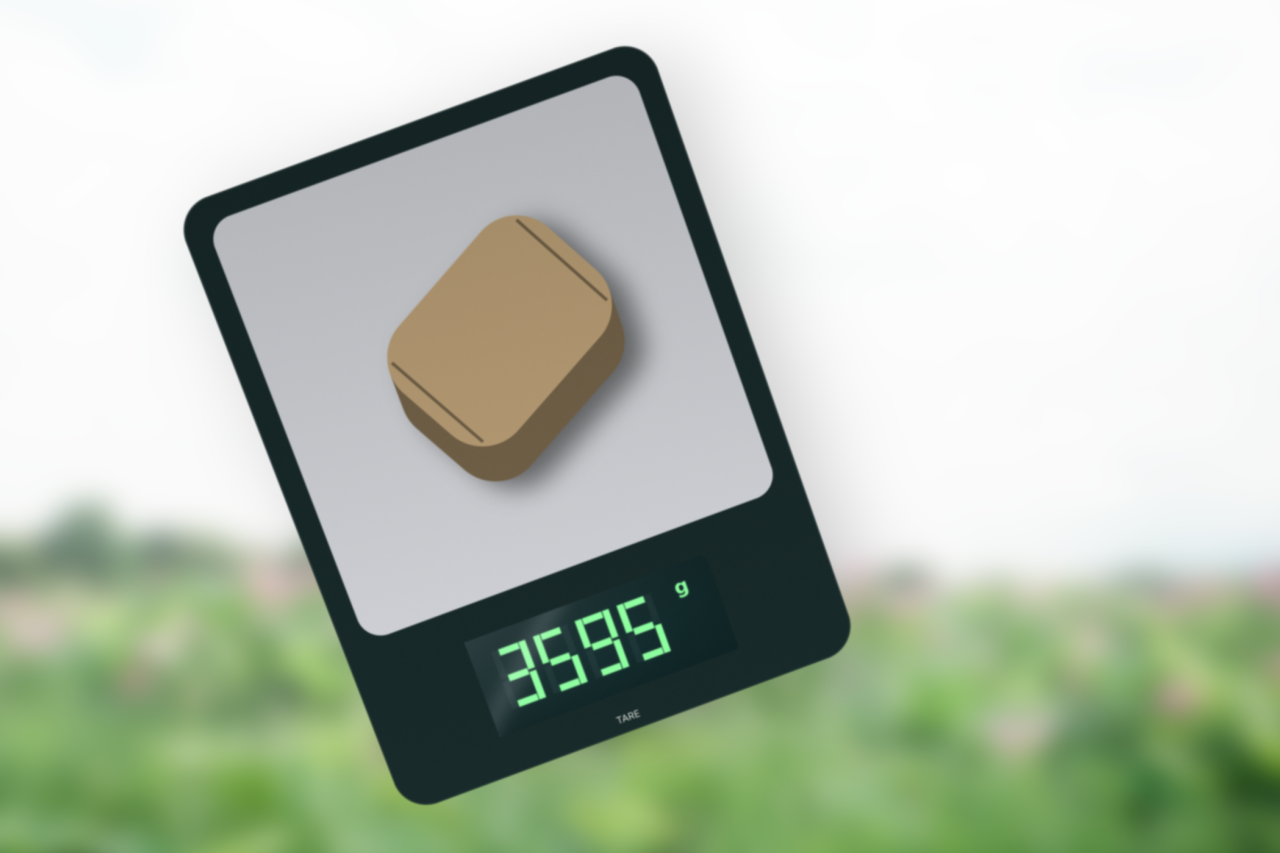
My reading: 3595 g
